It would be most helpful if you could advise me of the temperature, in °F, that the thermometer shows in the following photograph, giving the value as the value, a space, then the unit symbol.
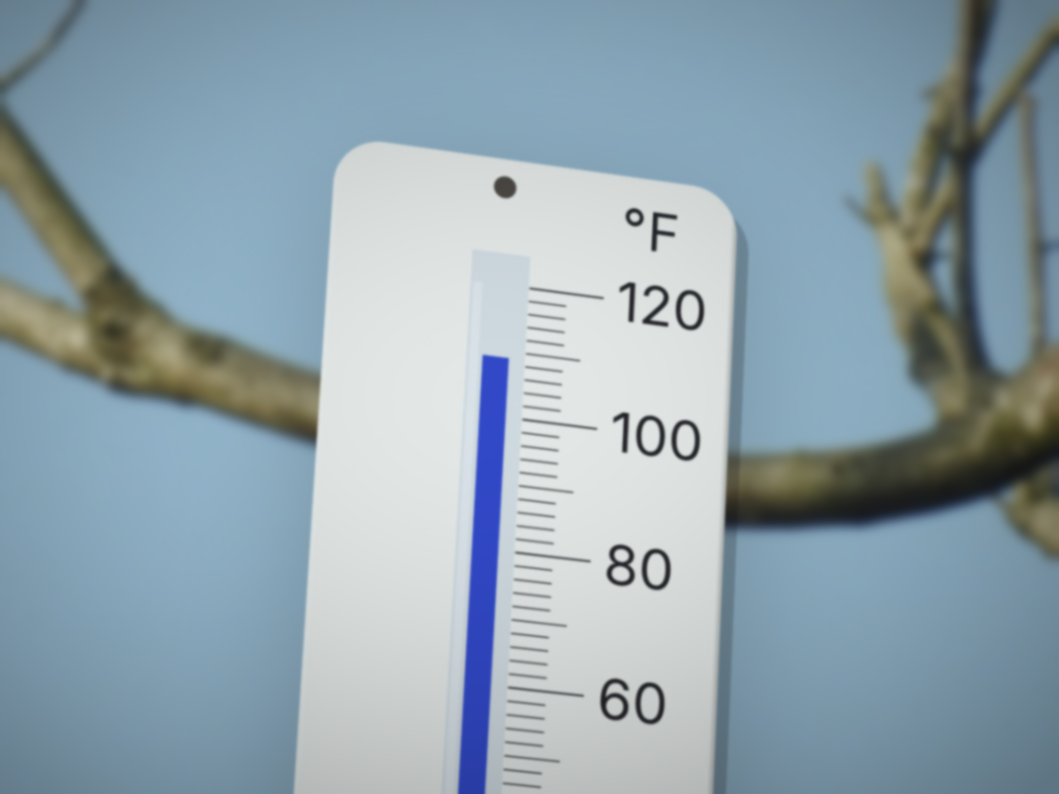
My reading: 109 °F
